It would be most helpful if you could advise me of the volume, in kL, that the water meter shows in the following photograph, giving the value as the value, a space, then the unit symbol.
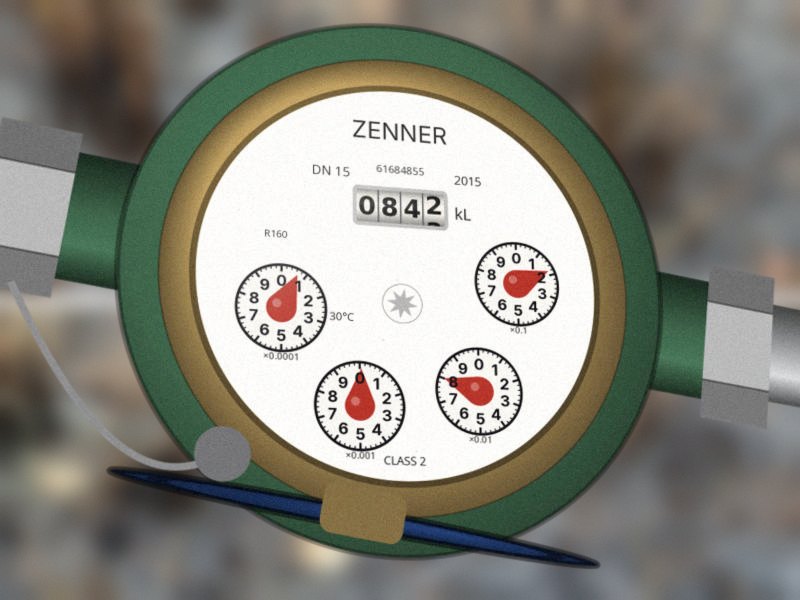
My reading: 842.1800 kL
